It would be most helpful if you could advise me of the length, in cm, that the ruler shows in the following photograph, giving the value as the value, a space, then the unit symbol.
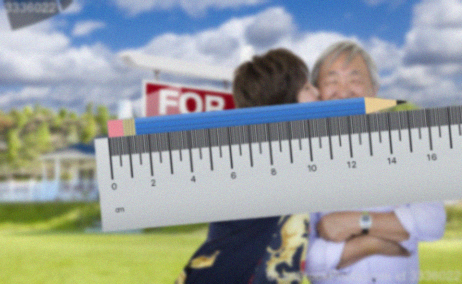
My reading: 15 cm
